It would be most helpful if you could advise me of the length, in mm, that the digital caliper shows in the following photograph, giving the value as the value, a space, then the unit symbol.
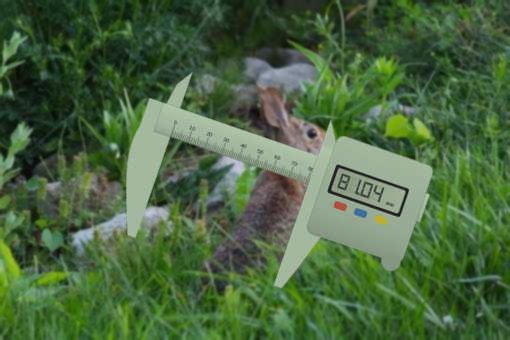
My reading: 81.04 mm
